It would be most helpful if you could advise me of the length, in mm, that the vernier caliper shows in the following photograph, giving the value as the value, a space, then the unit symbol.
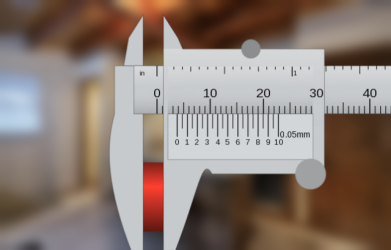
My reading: 3.8 mm
